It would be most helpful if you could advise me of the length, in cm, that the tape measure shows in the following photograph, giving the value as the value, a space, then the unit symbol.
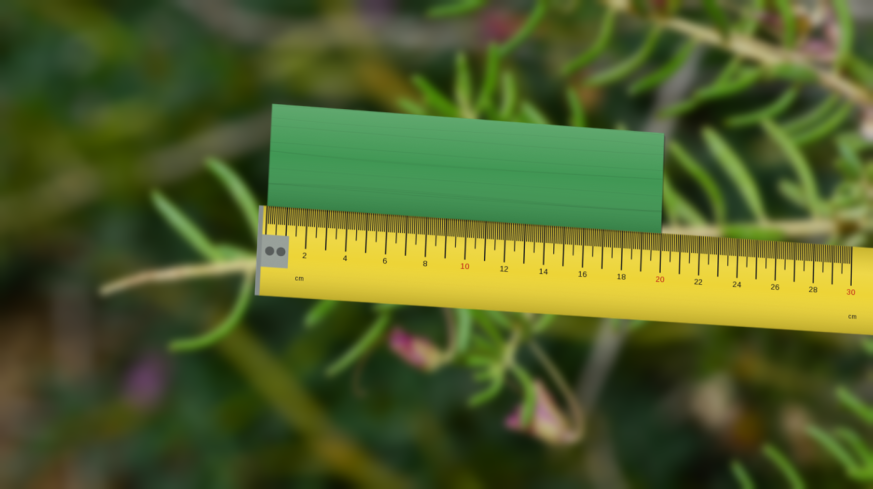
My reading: 20 cm
